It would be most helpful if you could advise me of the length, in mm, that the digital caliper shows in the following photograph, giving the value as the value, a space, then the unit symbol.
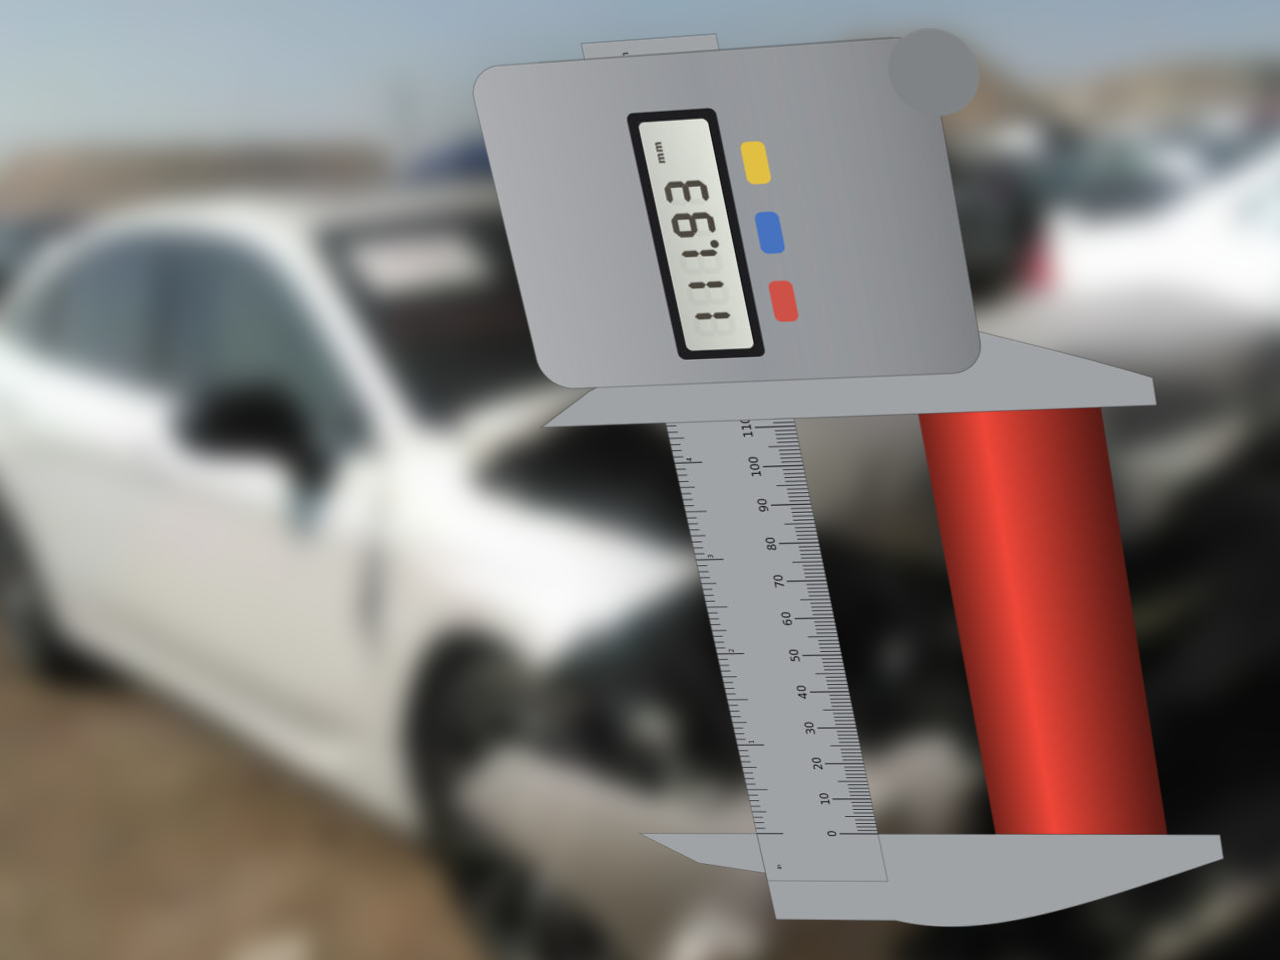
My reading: 111.93 mm
